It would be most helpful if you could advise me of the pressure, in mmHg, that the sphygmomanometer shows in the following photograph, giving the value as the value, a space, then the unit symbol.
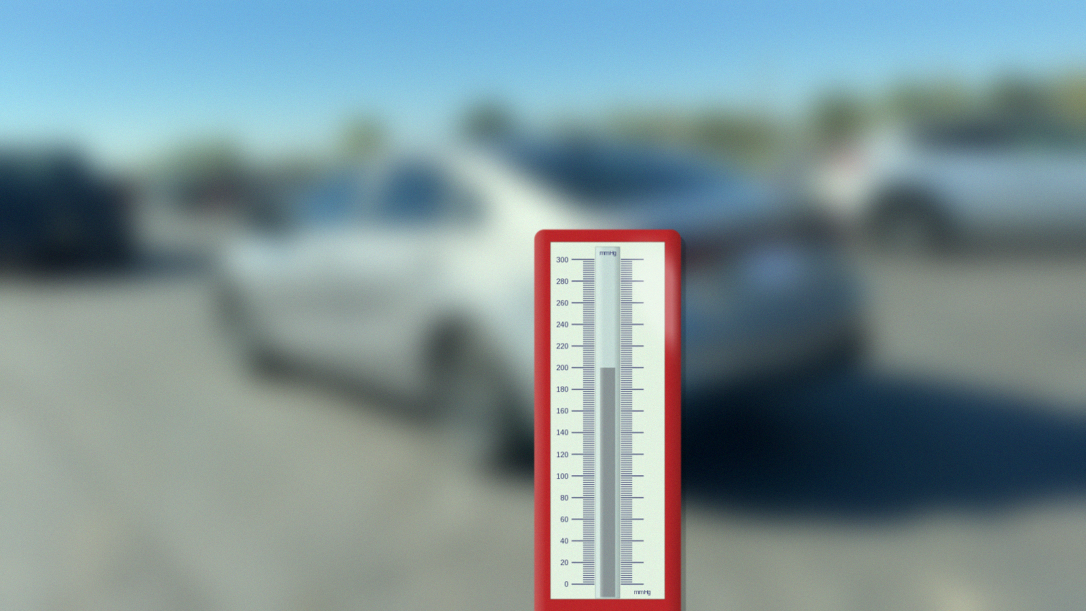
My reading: 200 mmHg
